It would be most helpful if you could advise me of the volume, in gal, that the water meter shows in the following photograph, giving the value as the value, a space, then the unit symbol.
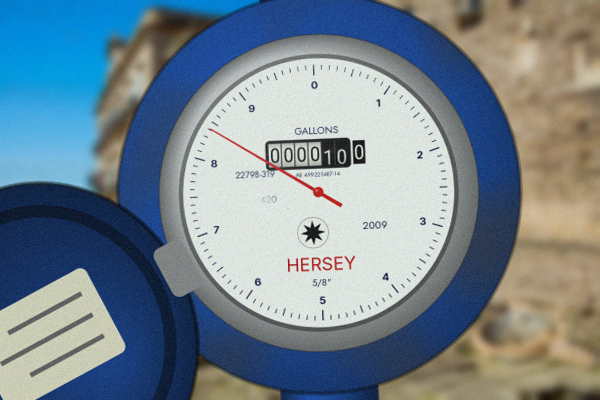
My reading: 98.4 gal
